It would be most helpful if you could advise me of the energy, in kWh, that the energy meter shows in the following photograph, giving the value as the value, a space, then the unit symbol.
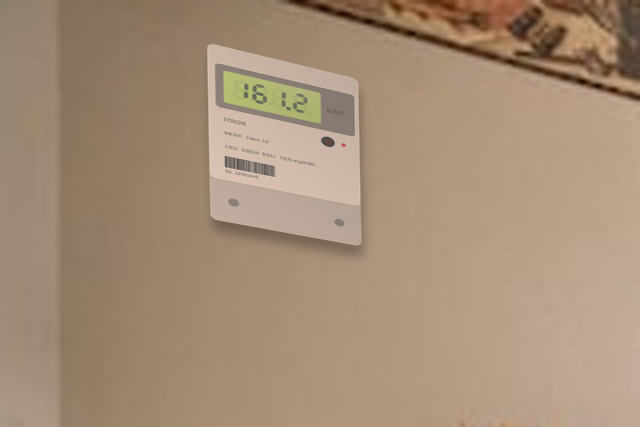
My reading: 161.2 kWh
